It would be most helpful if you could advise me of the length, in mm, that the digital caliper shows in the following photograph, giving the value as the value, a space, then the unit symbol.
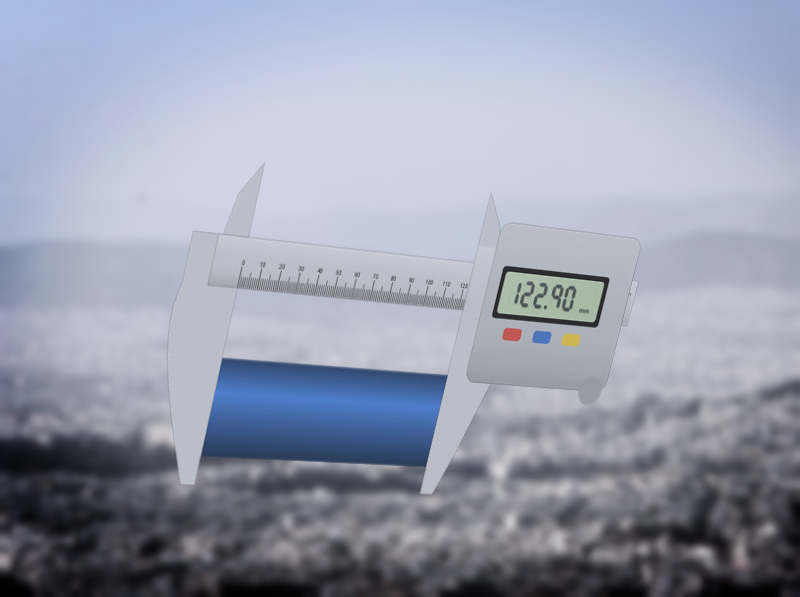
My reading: 122.90 mm
